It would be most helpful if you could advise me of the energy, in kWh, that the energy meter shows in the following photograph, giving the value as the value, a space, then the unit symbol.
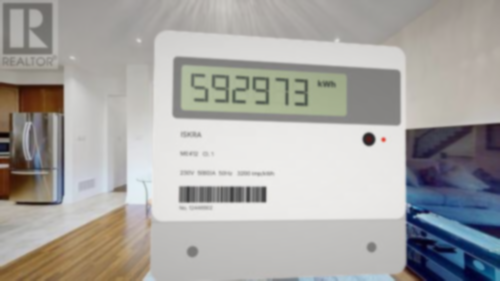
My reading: 592973 kWh
